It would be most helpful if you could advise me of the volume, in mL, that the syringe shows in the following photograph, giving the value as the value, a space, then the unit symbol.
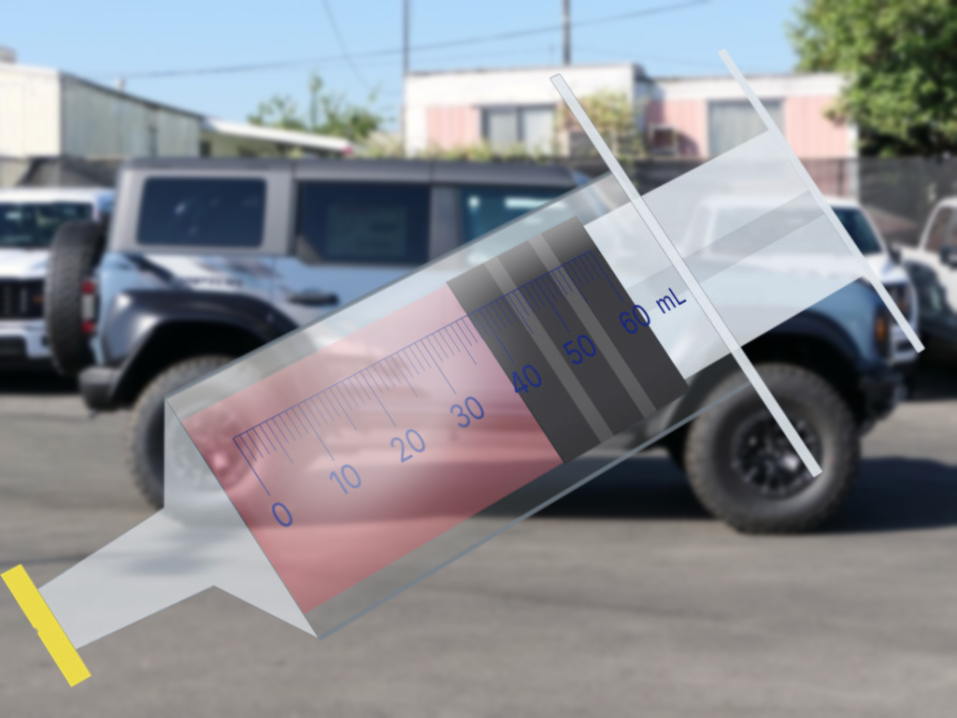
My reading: 38 mL
